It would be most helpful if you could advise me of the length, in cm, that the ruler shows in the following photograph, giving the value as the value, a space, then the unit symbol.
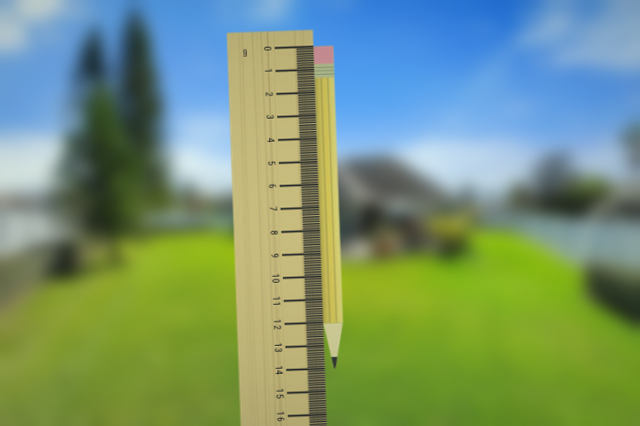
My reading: 14 cm
